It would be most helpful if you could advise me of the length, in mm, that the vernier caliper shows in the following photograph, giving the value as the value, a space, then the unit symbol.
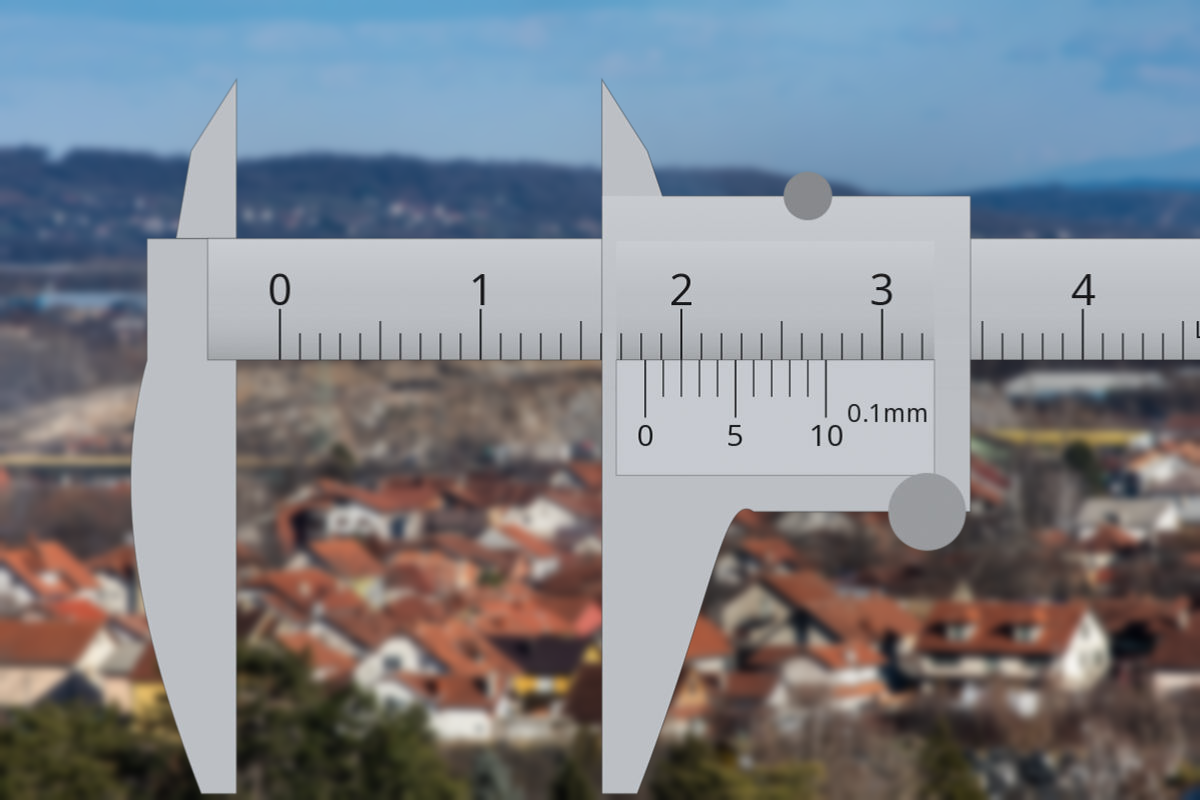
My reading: 18.2 mm
